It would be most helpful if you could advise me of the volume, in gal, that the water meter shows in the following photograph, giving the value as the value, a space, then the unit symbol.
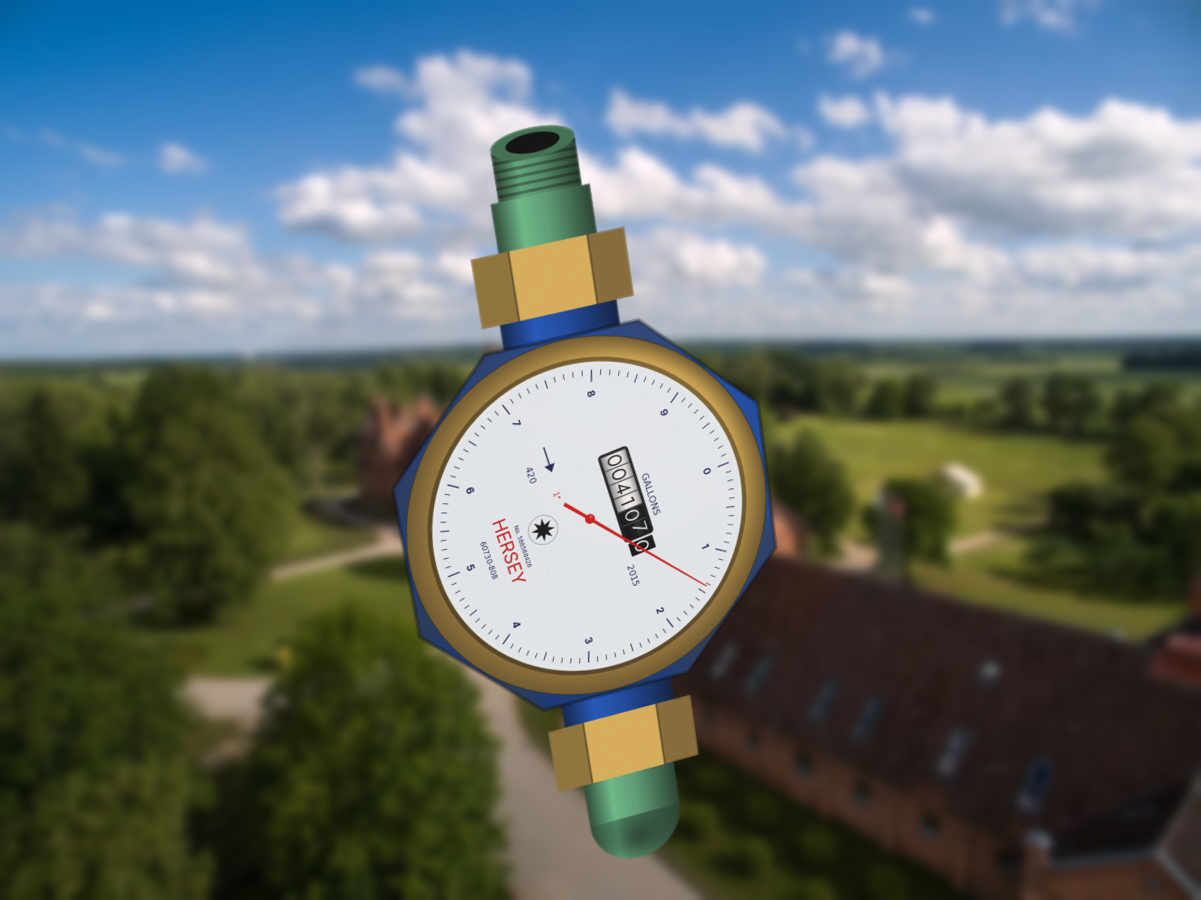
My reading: 41071.4 gal
